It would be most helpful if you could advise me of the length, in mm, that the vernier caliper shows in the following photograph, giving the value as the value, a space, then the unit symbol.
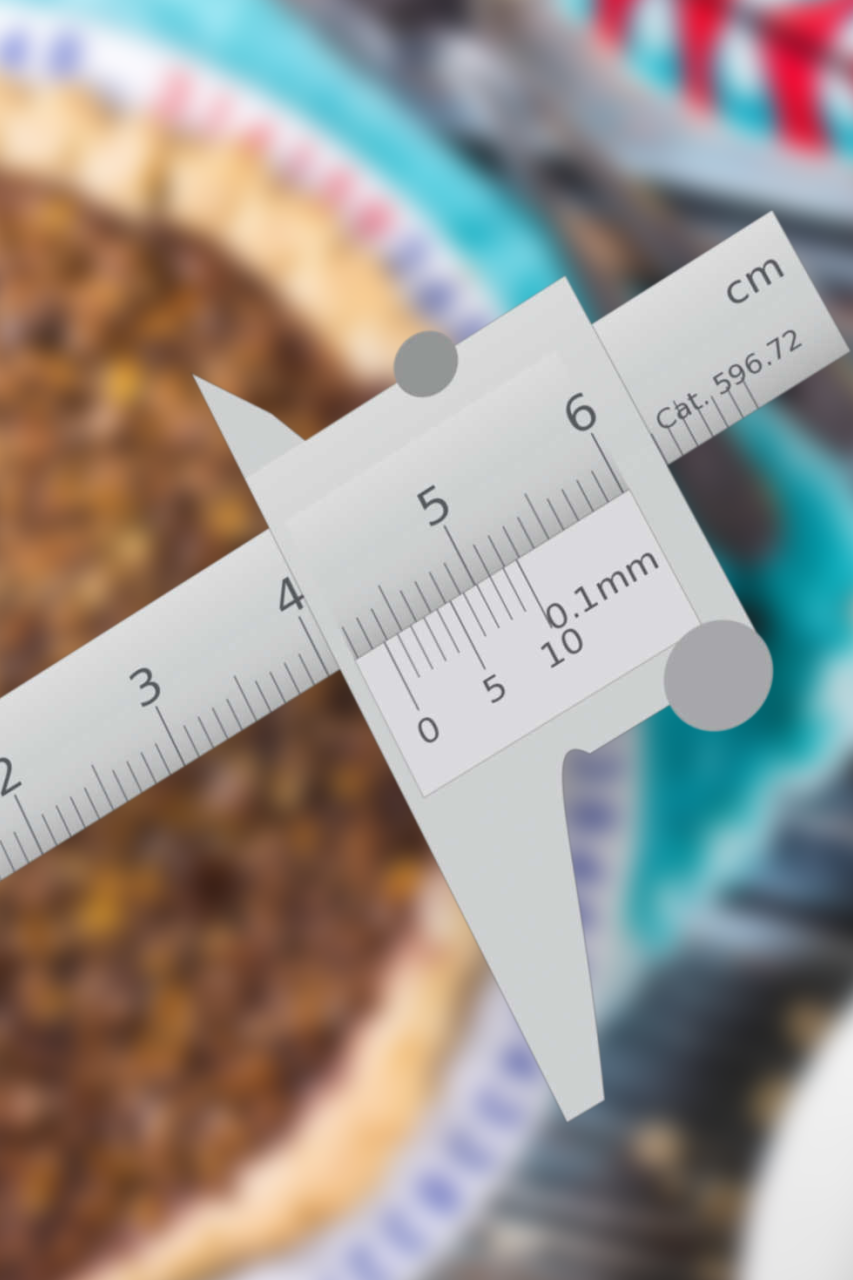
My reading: 43.8 mm
